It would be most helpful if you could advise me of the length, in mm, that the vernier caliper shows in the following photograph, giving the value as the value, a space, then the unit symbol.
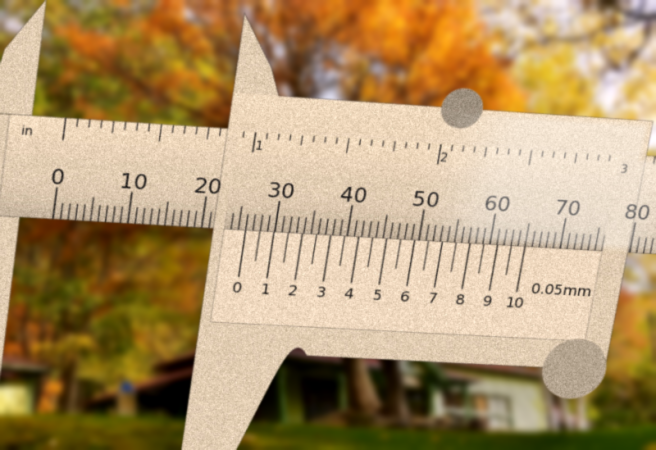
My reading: 26.0 mm
